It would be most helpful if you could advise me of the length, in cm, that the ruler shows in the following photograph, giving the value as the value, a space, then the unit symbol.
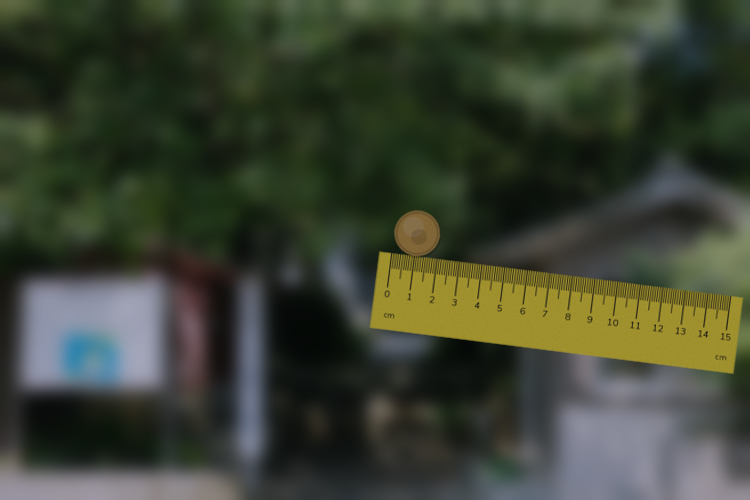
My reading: 2 cm
